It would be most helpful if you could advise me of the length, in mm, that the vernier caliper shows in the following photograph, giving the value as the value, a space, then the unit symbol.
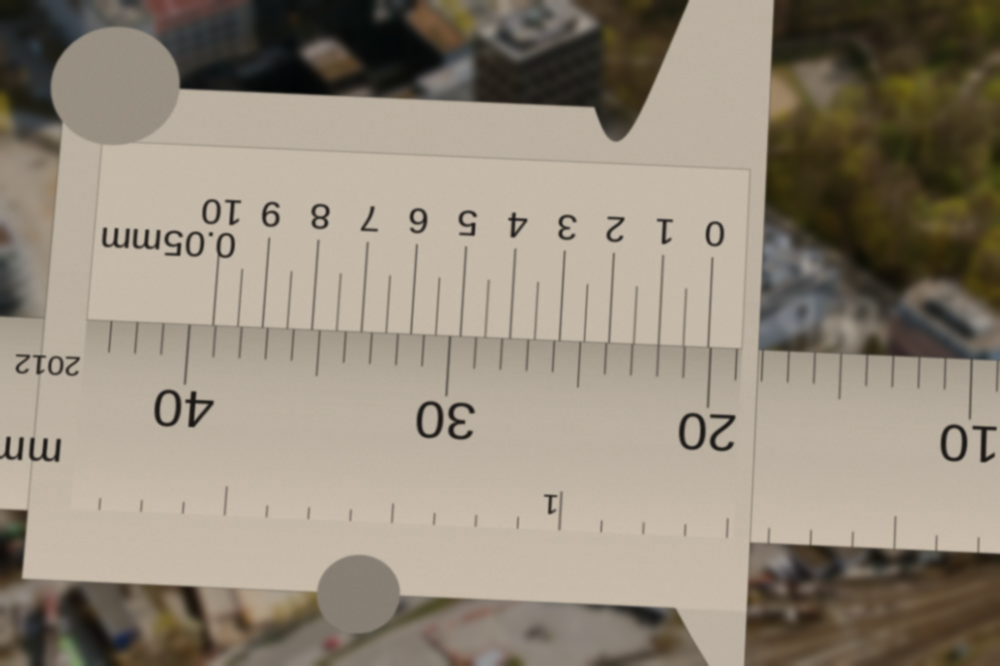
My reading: 20.1 mm
